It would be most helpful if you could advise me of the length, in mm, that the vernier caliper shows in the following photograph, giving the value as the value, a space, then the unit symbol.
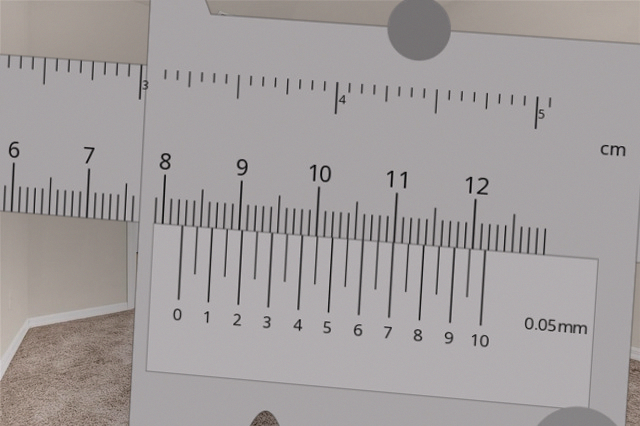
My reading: 82.6 mm
